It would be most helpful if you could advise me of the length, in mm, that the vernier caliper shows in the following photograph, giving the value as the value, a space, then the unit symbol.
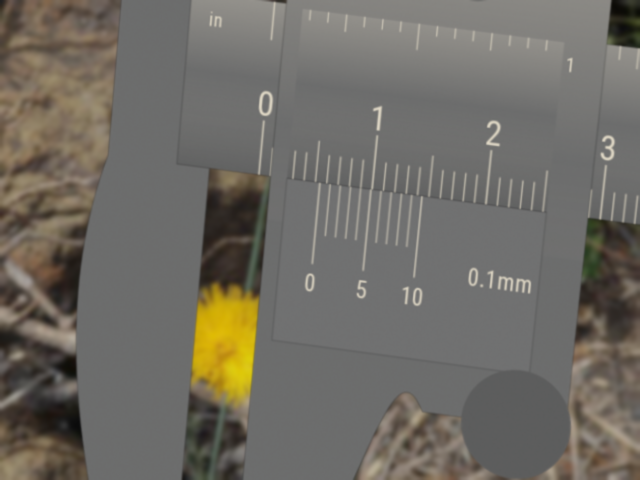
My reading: 5.4 mm
